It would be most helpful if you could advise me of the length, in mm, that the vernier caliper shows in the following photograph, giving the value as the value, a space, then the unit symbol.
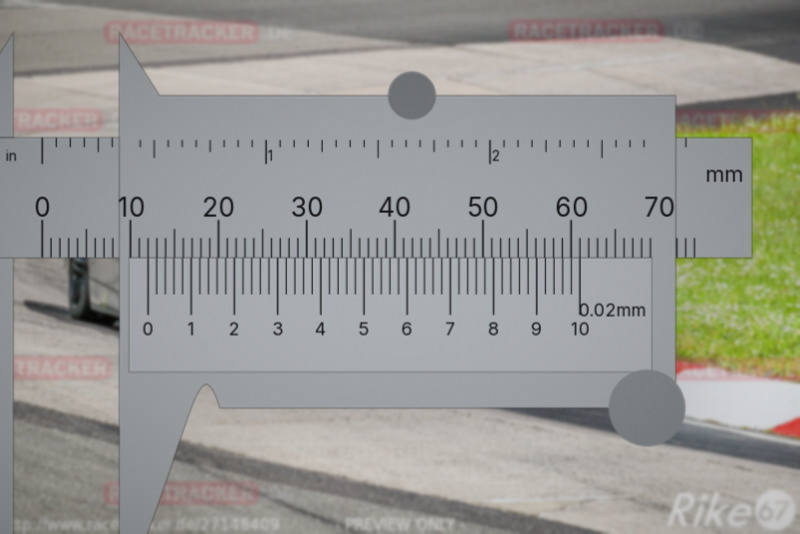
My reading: 12.0 mm
